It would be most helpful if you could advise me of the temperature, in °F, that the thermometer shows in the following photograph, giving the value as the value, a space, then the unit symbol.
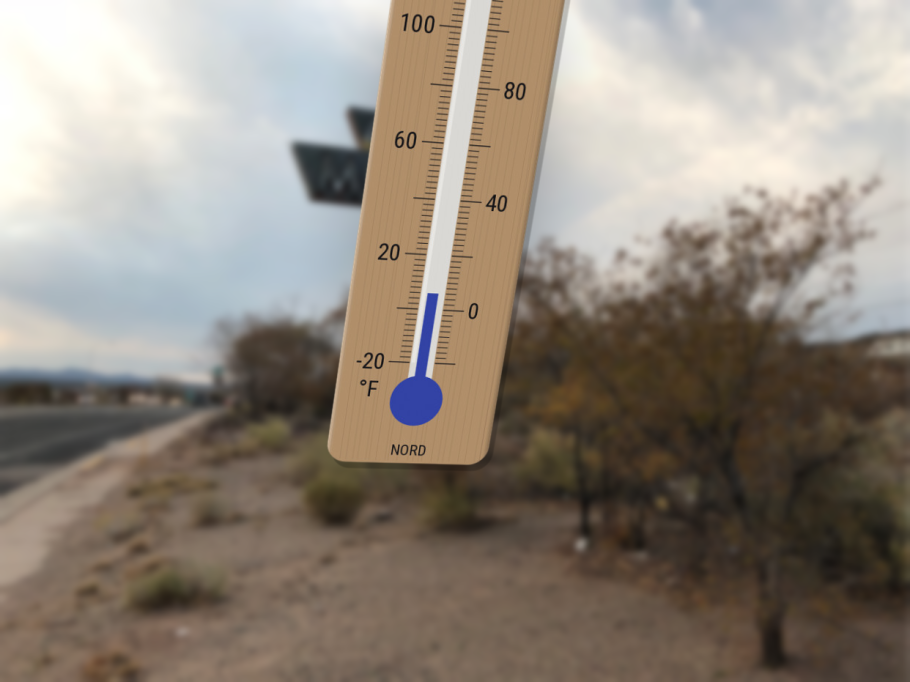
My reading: 6 °F
